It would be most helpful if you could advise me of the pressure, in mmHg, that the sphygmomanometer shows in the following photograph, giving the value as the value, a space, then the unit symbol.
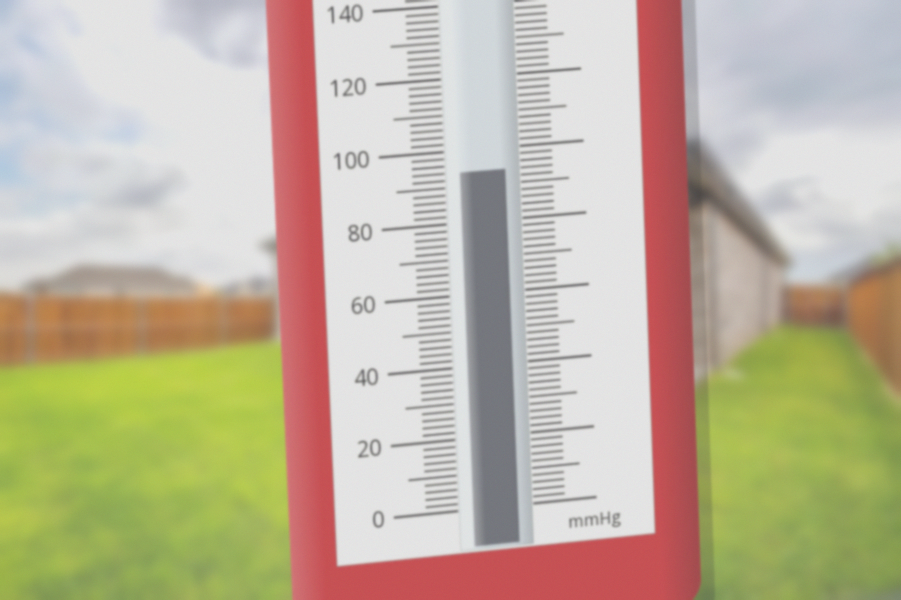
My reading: 94 mmHg
